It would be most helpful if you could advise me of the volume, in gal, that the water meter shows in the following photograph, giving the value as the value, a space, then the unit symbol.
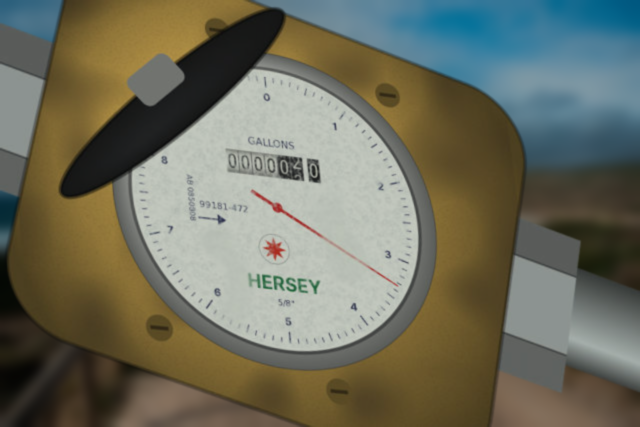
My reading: 23.3 gal
